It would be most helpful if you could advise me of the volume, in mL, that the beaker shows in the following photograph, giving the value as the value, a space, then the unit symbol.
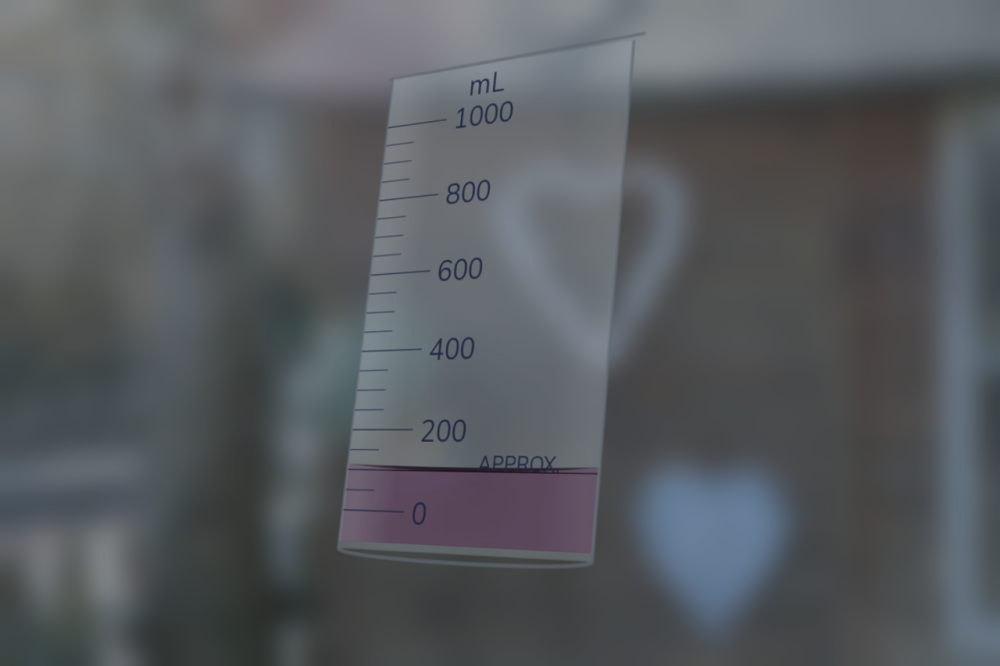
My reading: 100 mL
